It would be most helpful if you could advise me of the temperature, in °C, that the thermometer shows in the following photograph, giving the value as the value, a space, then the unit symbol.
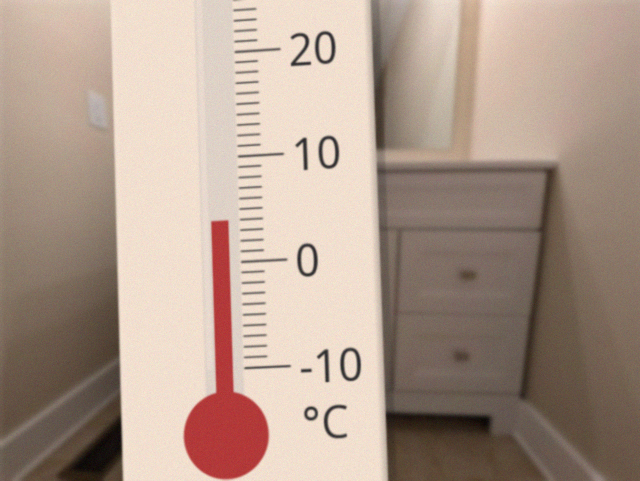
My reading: 4 °C
